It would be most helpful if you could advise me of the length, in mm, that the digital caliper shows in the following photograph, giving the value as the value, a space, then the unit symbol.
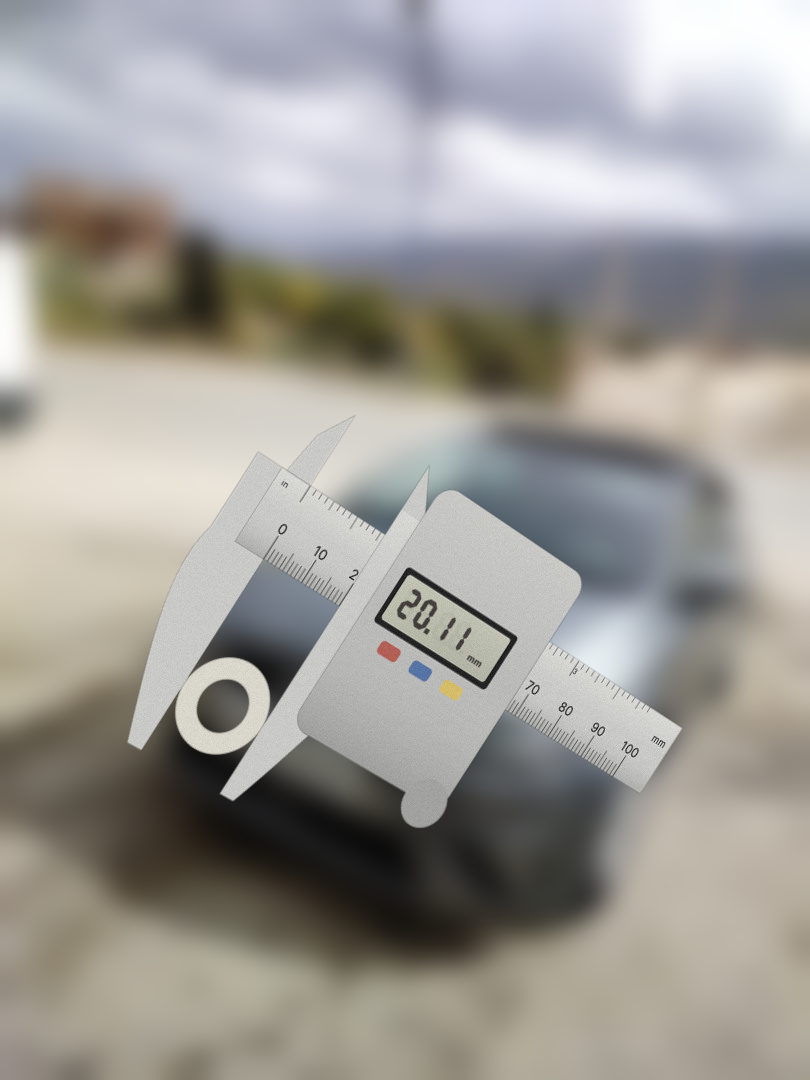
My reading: 20.11 mm
